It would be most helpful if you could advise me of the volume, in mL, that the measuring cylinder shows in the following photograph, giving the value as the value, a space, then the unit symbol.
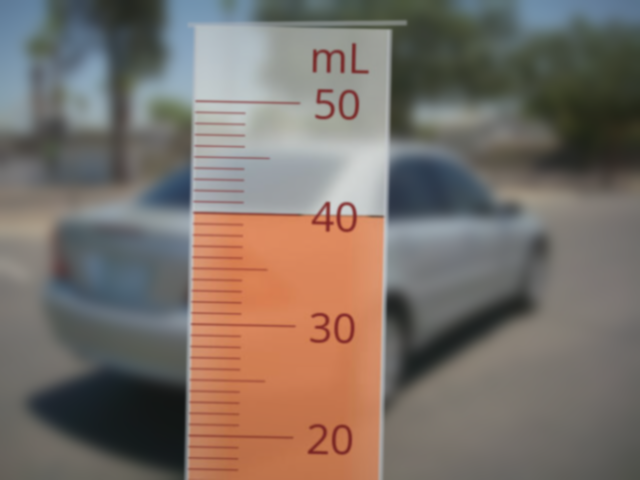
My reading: 40 mL
